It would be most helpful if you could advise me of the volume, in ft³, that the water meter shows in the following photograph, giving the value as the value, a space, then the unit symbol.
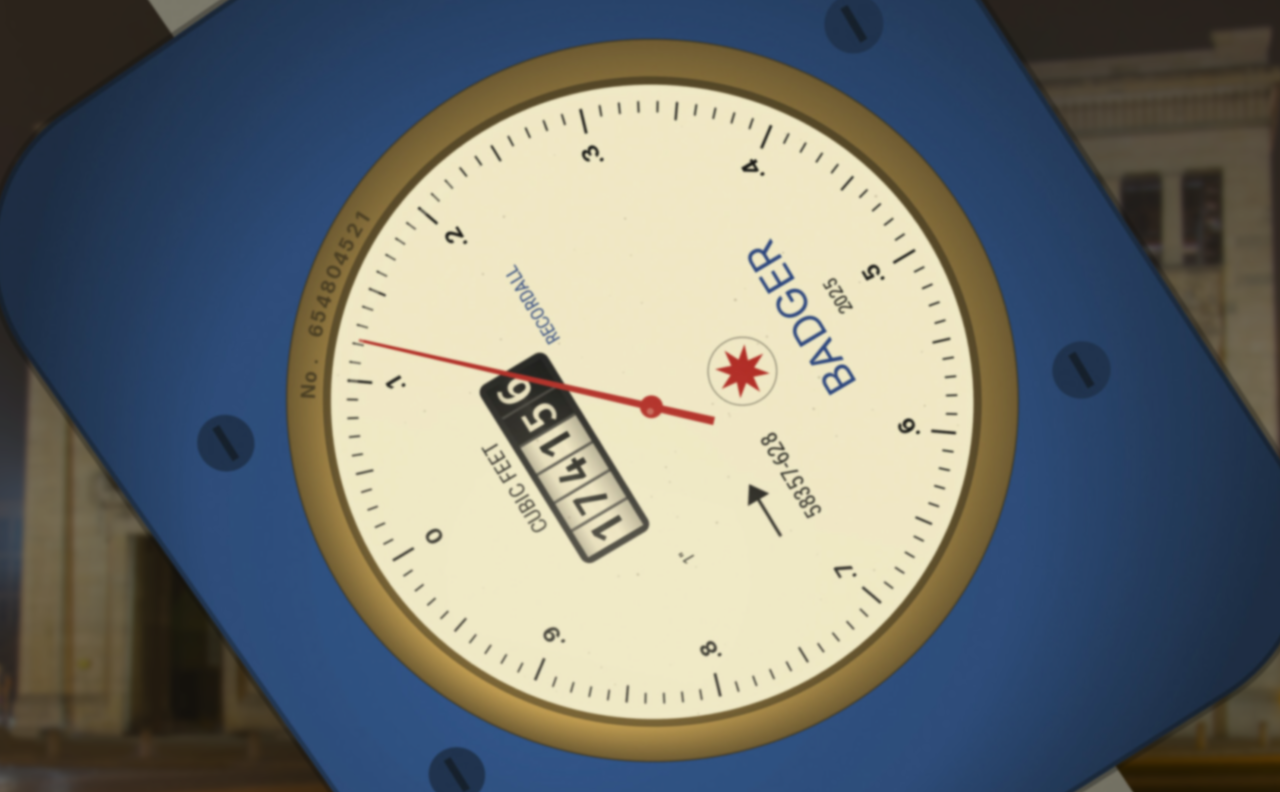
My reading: 174156.12 ft³
